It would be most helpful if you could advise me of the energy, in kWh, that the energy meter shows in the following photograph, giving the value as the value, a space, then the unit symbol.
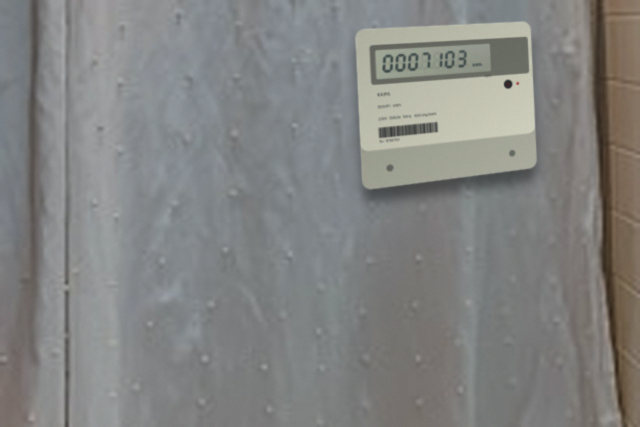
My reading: 7103 kWh
